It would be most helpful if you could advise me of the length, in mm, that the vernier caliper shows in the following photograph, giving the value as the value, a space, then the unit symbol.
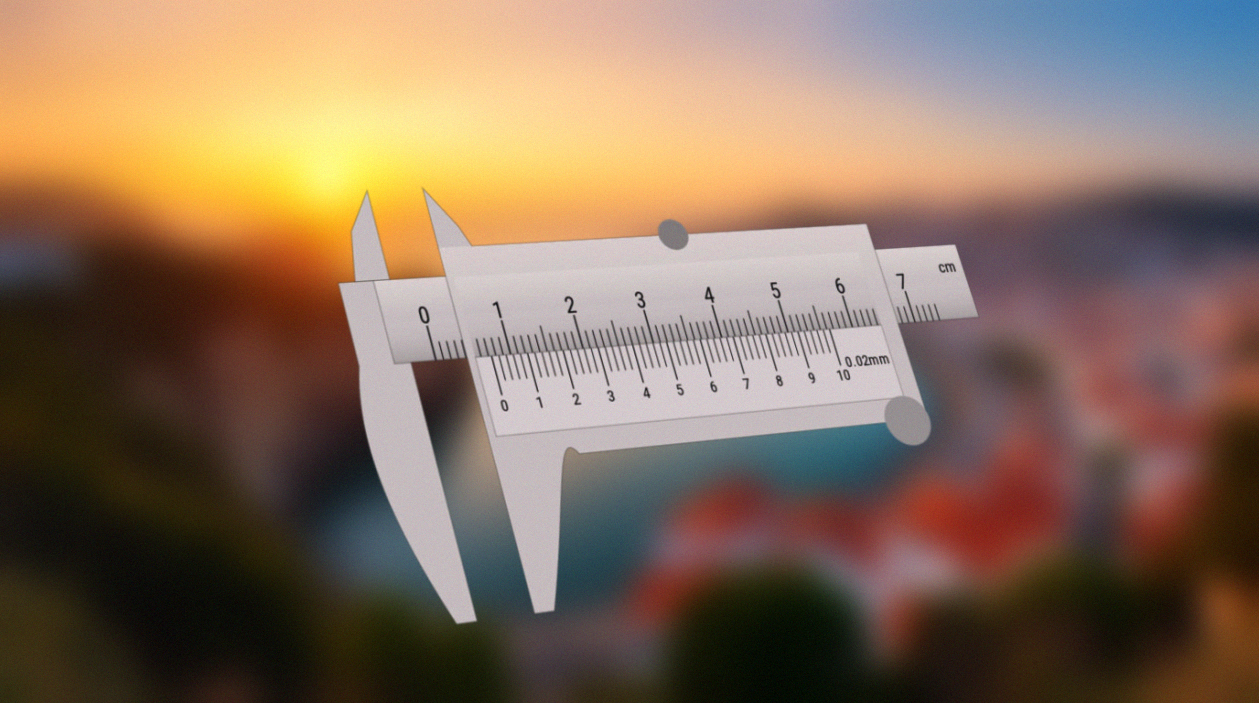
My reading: 7.4 mm
